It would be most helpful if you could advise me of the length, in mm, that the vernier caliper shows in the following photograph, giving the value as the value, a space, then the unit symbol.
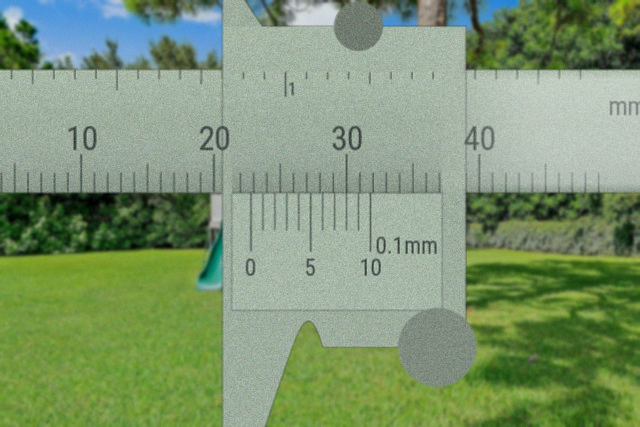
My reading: 22.8 mm
